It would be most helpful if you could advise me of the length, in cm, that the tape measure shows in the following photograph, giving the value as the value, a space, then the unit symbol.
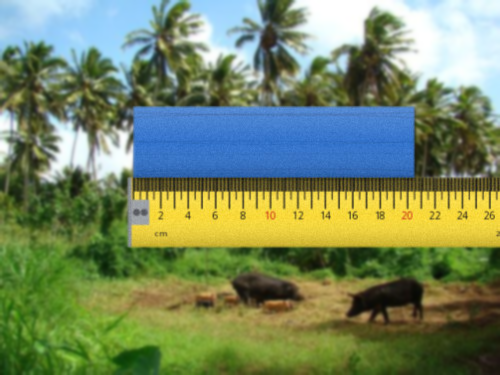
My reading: 20.5 cm
